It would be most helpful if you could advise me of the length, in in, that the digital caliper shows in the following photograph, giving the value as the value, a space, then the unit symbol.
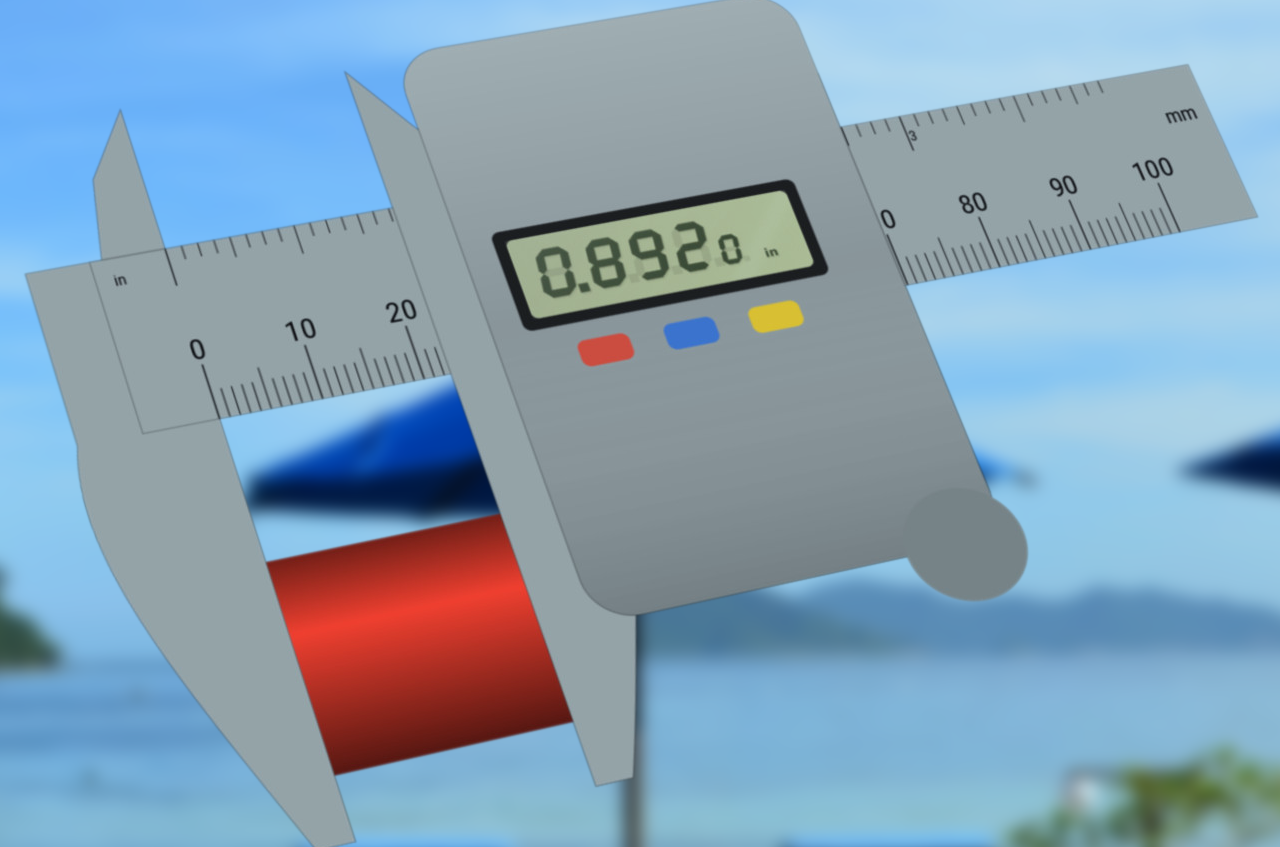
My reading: 0.8920 in
